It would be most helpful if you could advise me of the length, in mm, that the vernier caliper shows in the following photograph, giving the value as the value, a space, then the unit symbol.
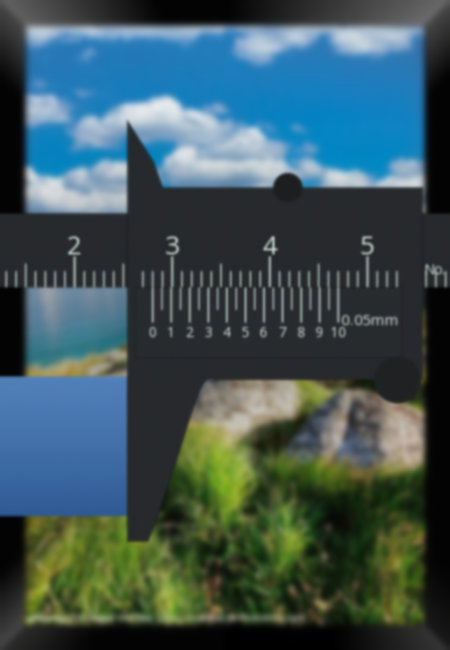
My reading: 28.0 mm
